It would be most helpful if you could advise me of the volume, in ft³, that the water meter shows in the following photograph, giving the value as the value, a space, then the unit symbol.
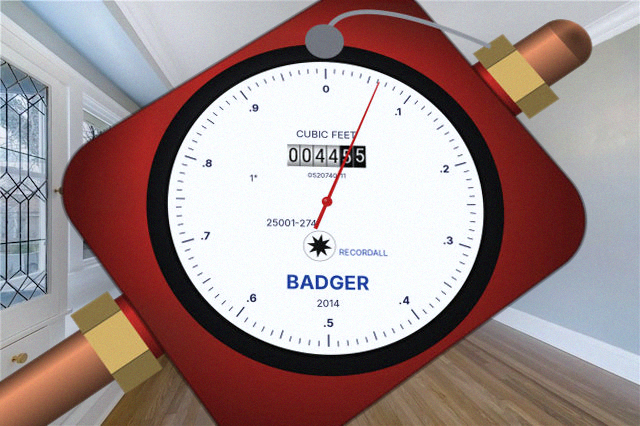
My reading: 4455.06 ft³
